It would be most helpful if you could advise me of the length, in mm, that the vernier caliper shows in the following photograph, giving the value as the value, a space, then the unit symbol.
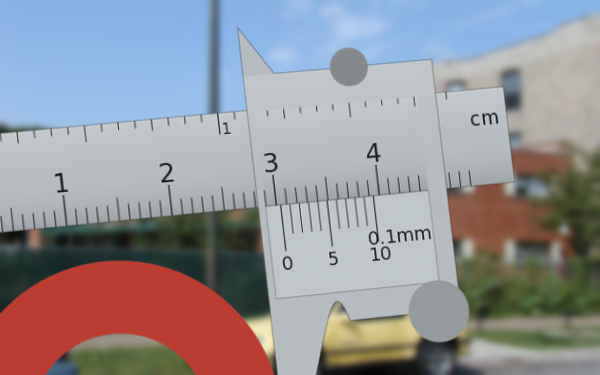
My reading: 30.4 mm
